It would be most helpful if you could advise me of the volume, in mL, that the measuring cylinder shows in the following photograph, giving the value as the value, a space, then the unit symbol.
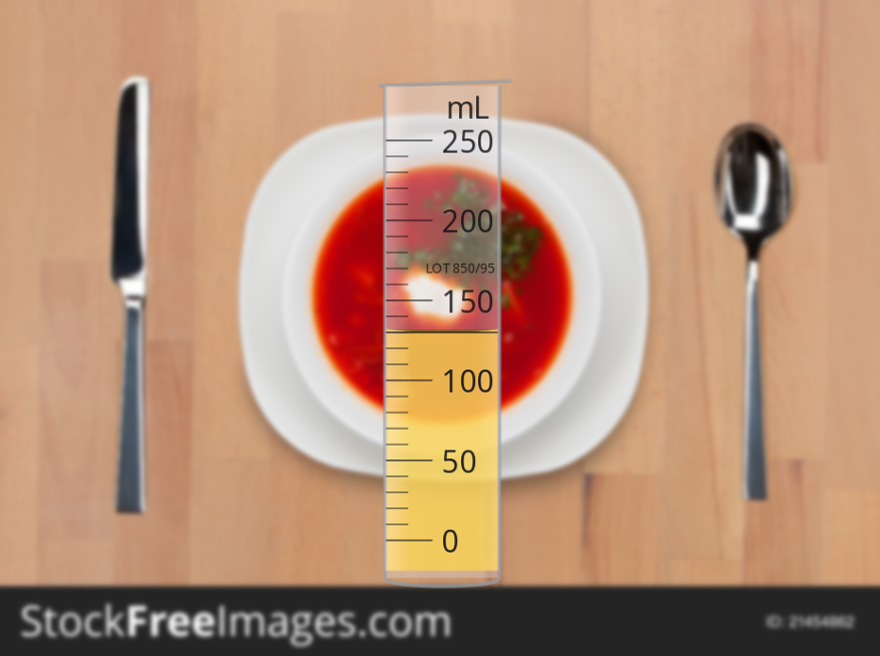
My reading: 130 mL
